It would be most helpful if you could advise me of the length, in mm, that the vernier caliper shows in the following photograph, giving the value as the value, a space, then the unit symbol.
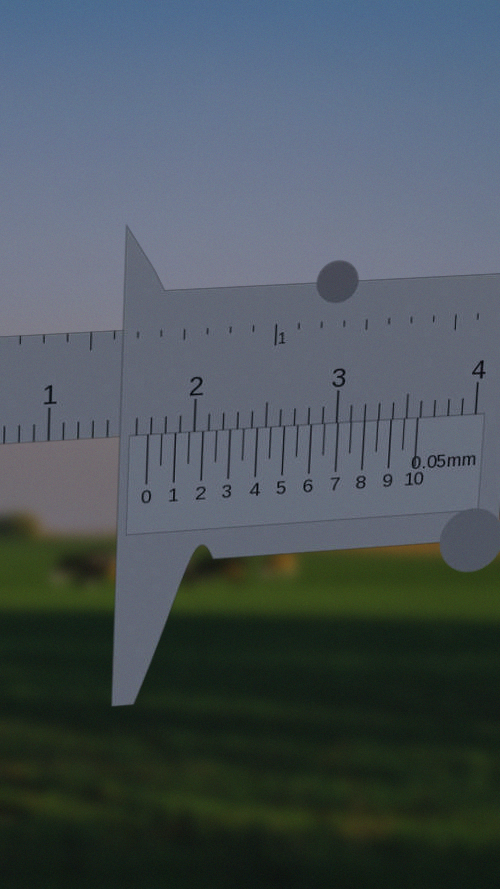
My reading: 16.8 mm
